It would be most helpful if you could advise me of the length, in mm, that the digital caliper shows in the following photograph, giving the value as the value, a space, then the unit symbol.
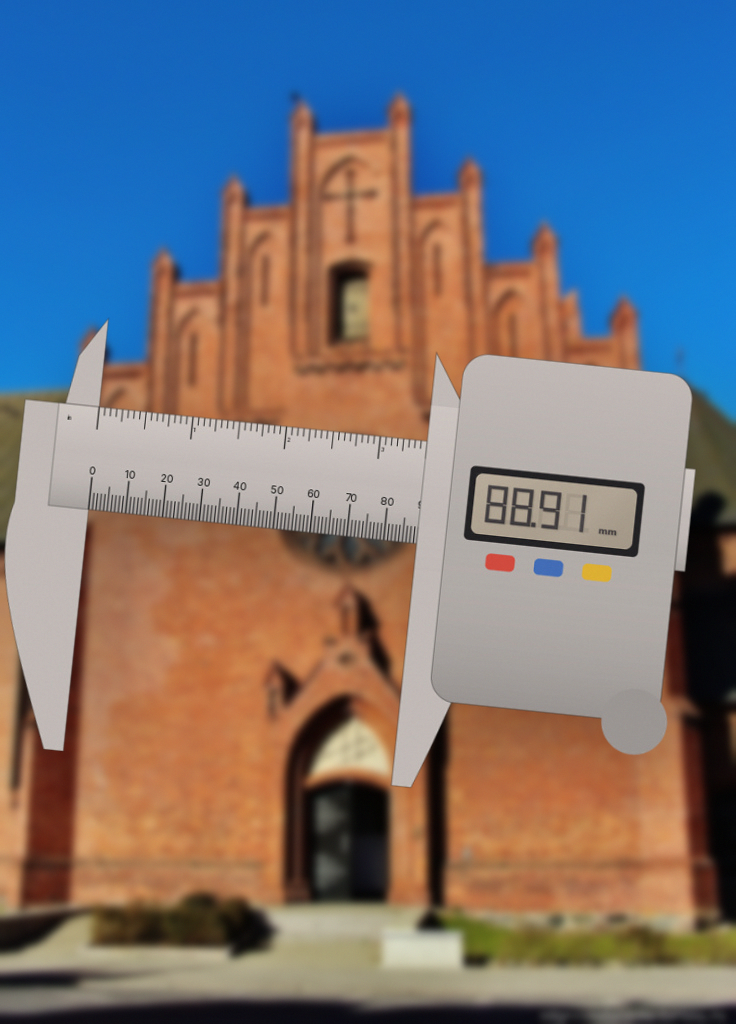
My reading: 88.91 mm
